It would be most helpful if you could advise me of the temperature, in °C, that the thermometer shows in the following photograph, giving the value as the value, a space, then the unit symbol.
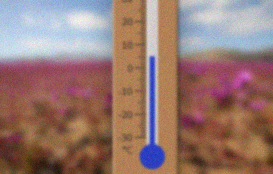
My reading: 5 °C
